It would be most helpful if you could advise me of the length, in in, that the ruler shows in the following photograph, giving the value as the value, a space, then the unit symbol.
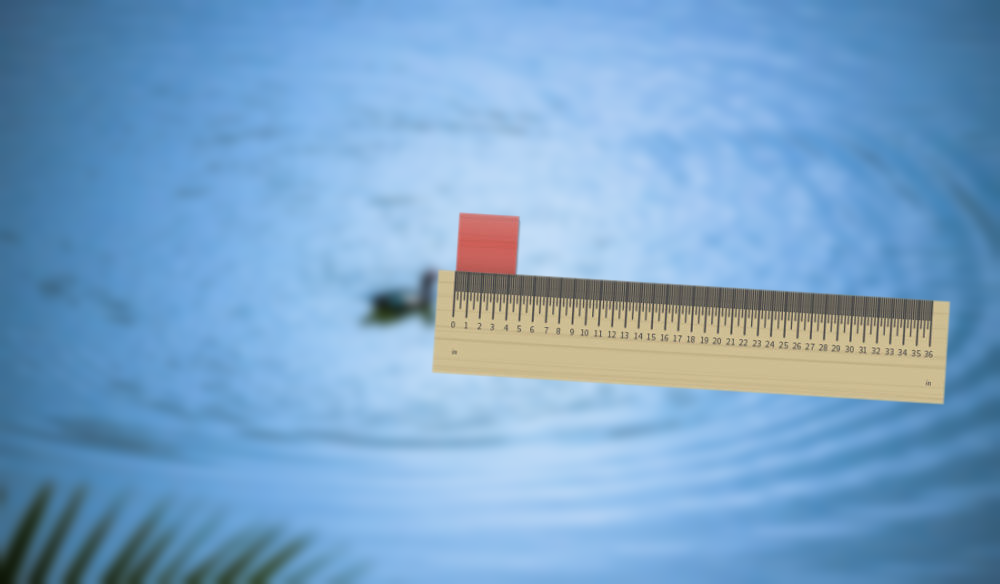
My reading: 4.5 in
